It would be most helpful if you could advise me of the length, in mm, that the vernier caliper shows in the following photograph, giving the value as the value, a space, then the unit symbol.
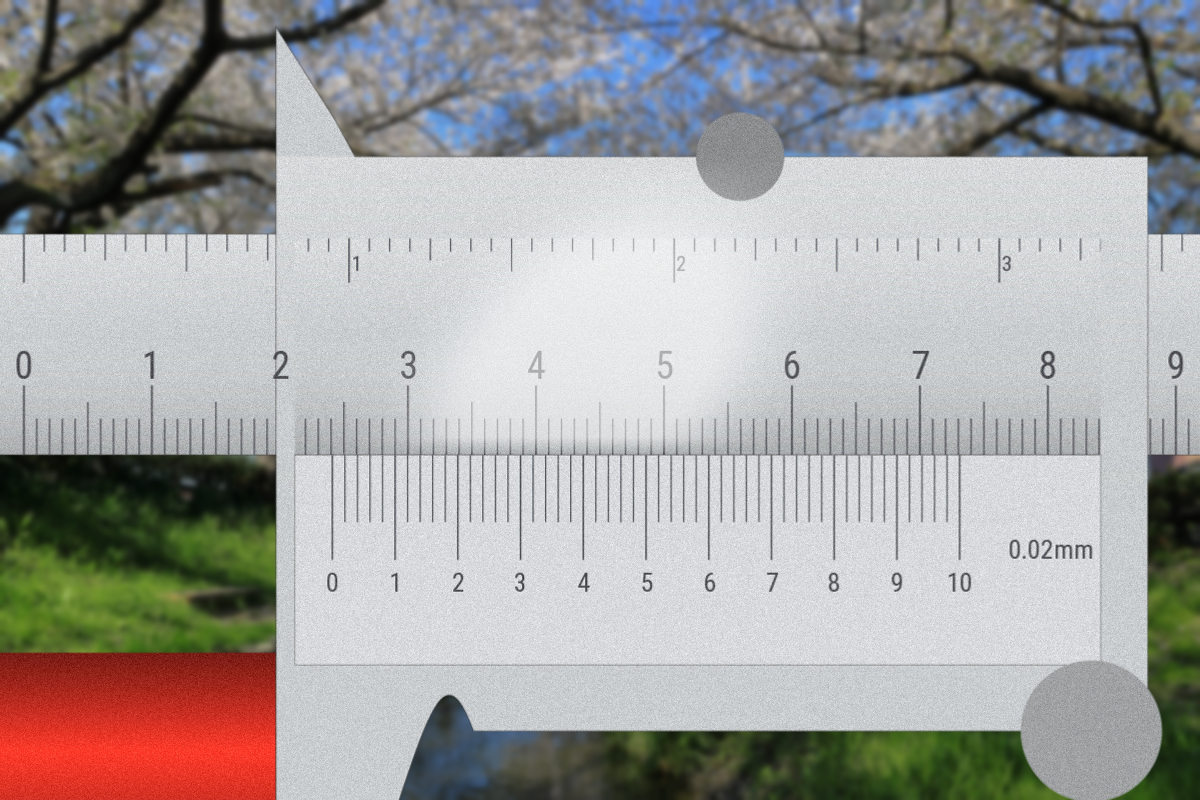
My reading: 24.1 mm
